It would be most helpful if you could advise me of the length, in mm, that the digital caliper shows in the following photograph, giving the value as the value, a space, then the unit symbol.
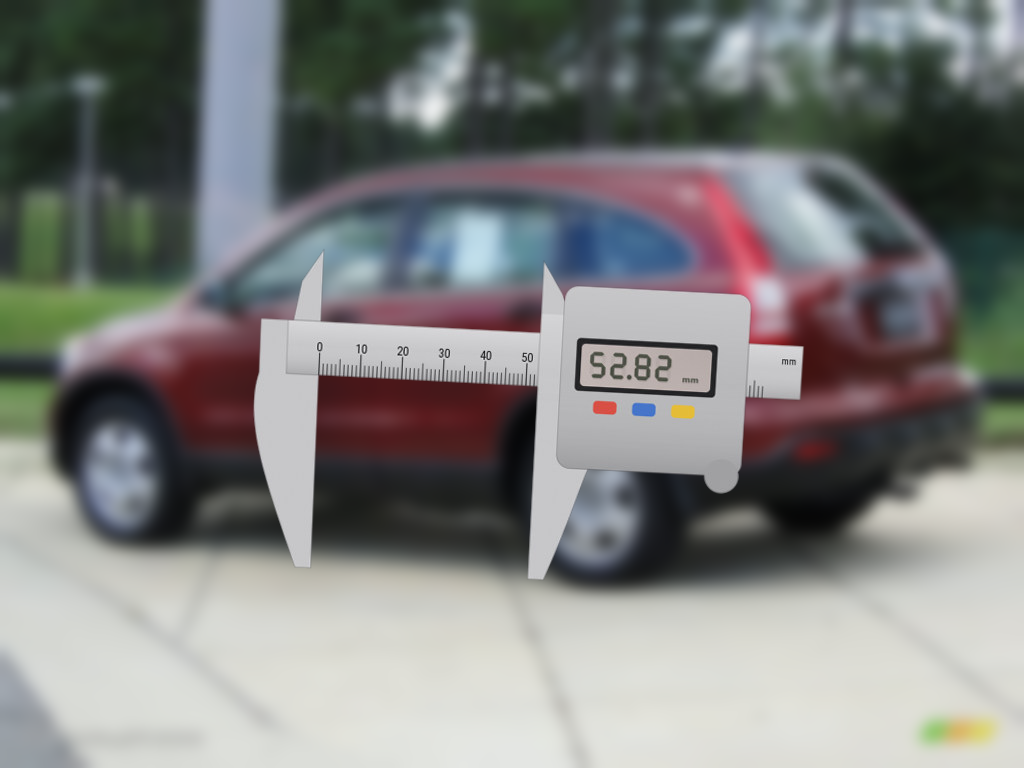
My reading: 52.82 mm
